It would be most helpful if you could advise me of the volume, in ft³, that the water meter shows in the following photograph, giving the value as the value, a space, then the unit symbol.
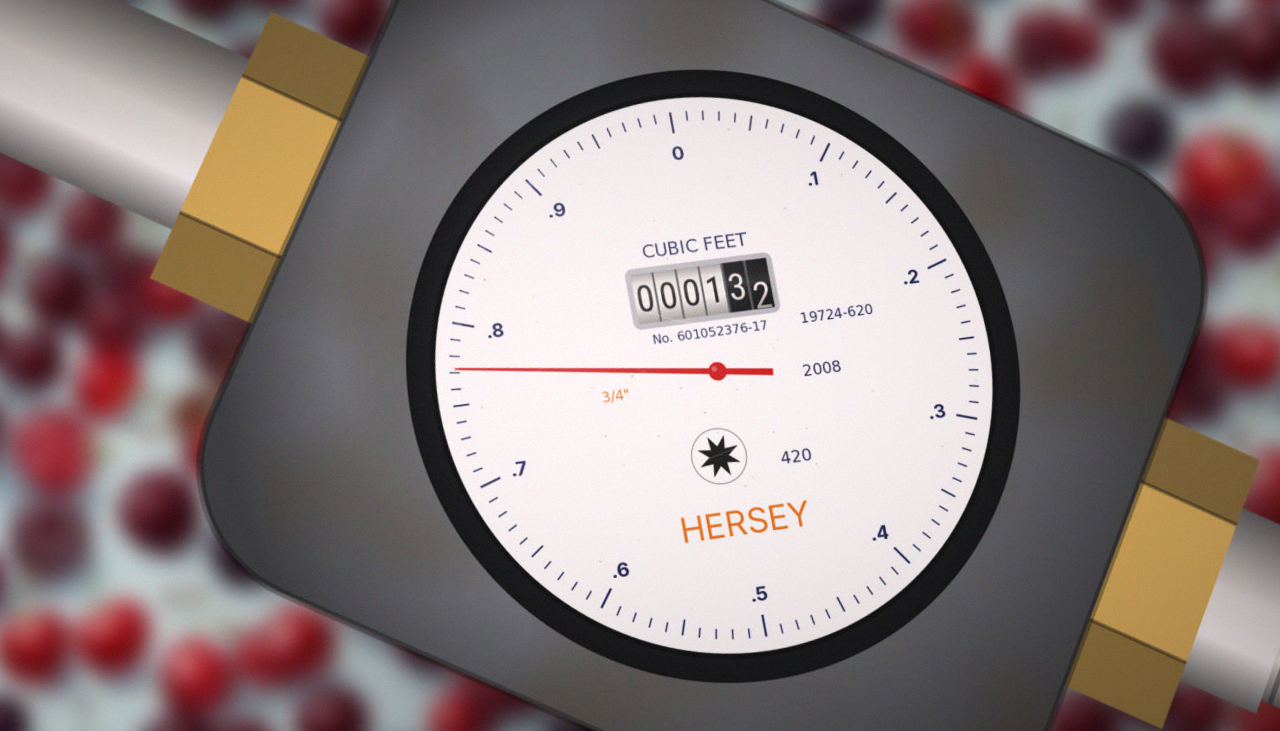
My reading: 131.77 ft³
